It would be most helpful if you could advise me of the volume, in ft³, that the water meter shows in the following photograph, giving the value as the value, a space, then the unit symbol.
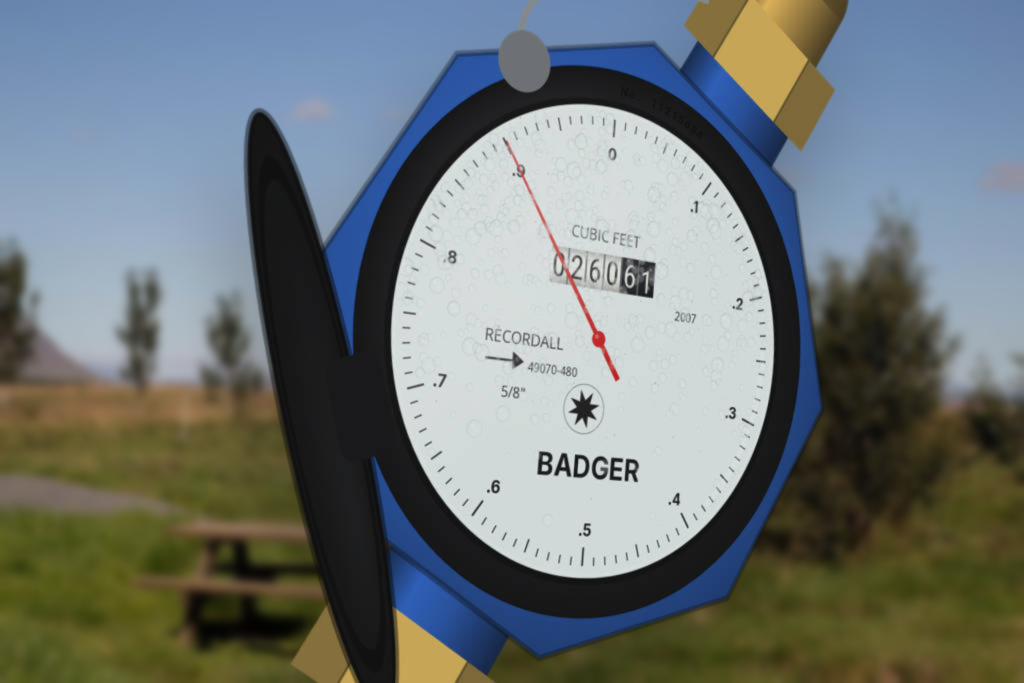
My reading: 26060.90 ft³
